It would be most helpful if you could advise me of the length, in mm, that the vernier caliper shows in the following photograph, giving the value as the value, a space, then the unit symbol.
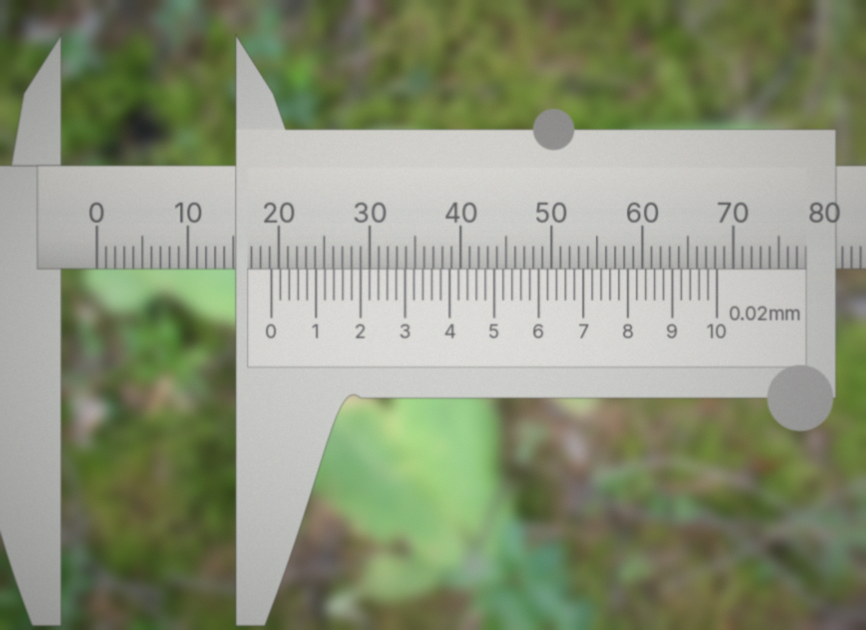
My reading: 19.2 mm
